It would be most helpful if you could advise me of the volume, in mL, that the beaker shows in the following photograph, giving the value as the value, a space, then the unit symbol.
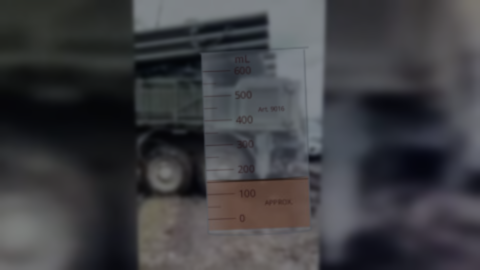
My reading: 150 mL
